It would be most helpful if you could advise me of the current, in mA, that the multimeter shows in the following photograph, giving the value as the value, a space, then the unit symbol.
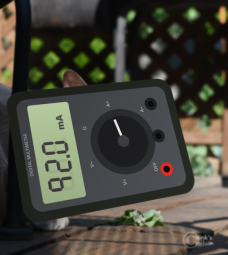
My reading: 92.0 mA
